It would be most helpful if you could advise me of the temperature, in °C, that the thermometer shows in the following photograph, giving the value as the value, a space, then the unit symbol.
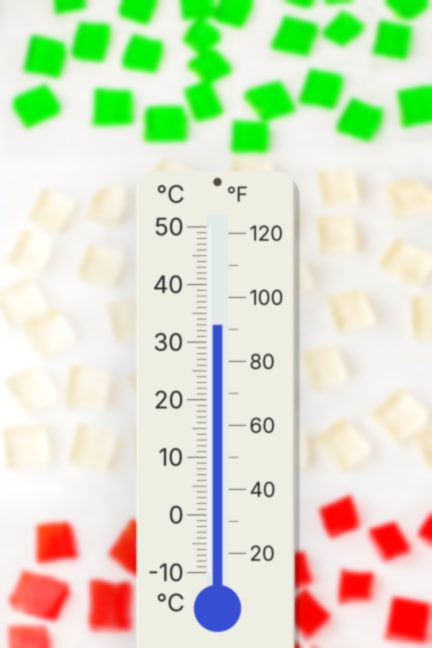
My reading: 33 °C
